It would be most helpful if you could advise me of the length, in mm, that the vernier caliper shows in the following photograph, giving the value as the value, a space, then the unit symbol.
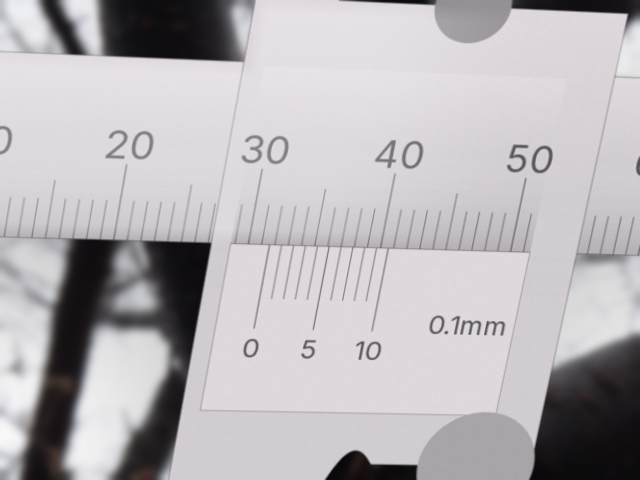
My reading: 31.6 mm
